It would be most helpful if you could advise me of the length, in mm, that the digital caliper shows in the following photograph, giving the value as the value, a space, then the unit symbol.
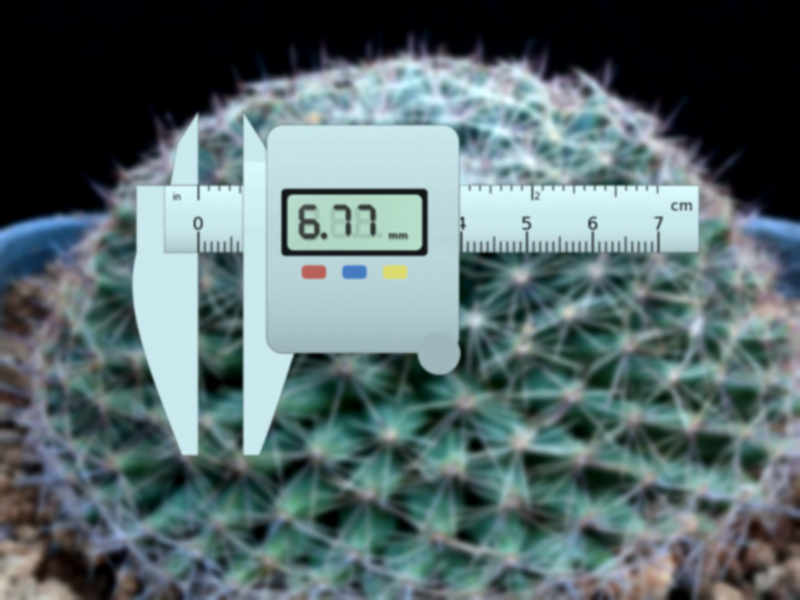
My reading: 6.77 mm
